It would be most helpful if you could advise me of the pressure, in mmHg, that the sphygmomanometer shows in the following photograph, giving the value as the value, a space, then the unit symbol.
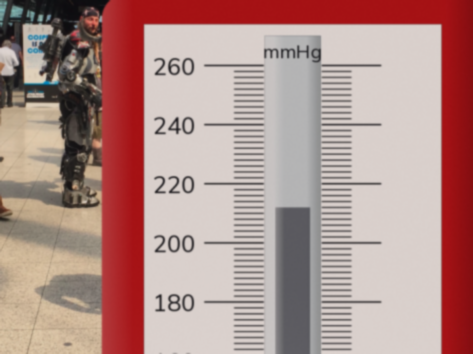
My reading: 212 mmHg
